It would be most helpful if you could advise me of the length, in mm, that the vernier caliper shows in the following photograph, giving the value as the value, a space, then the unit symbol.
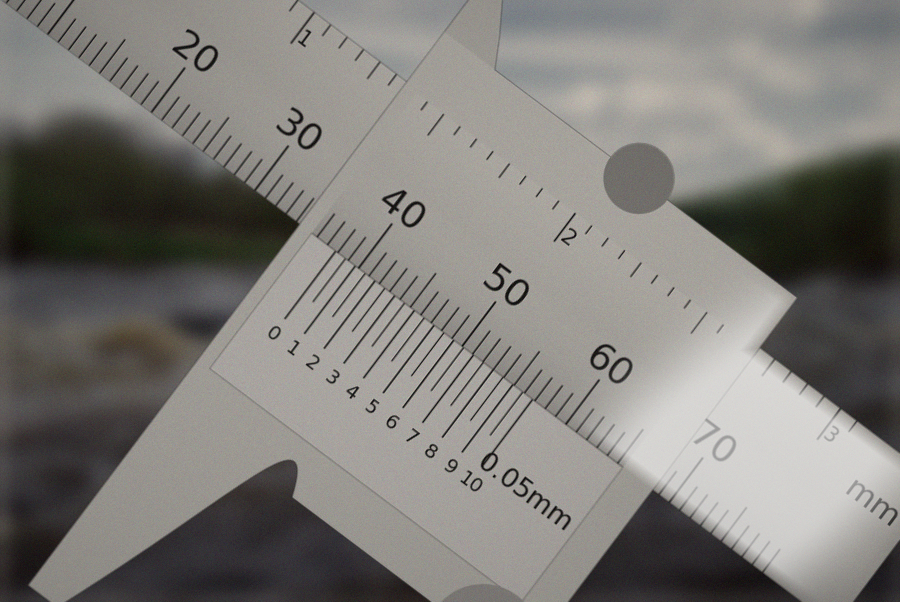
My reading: 37.8 mm
